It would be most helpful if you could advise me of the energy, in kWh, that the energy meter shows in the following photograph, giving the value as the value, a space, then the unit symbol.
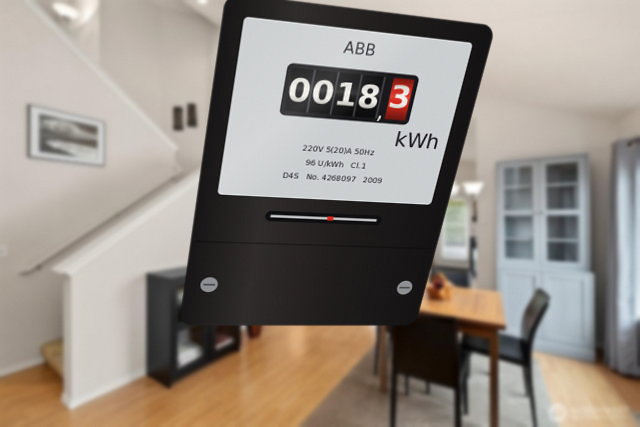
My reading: 18.3 kWh
